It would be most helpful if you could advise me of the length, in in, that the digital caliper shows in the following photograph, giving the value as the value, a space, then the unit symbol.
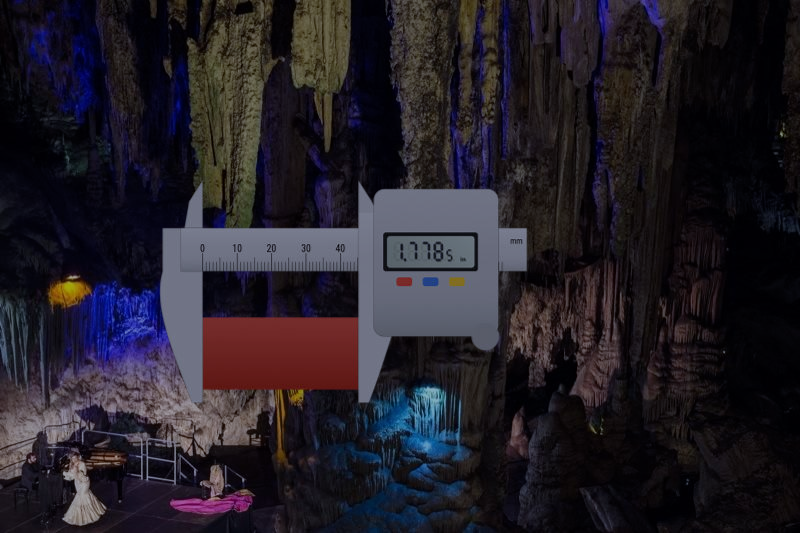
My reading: 1.7785 in
